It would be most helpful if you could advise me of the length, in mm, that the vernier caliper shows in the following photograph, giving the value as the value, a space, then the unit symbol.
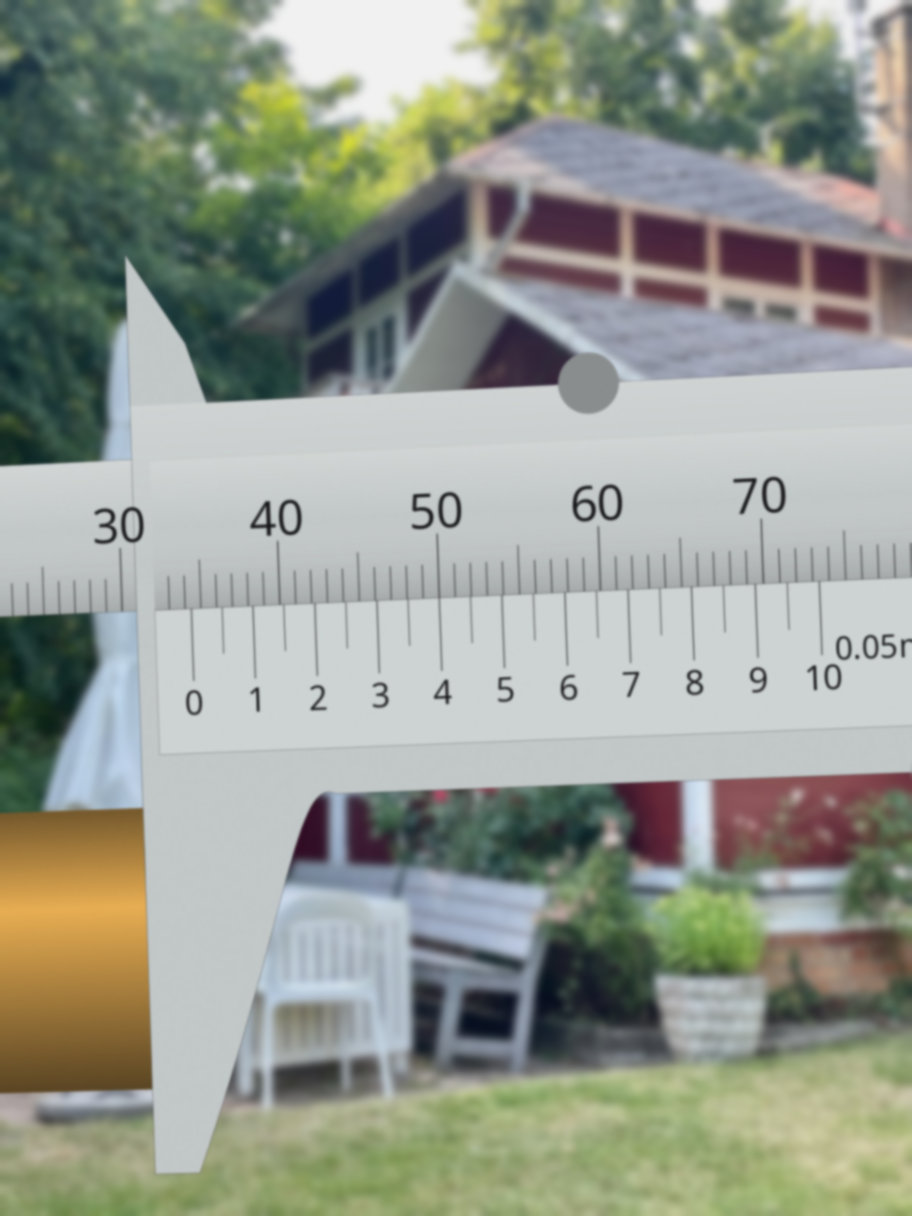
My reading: 34.4 mm
